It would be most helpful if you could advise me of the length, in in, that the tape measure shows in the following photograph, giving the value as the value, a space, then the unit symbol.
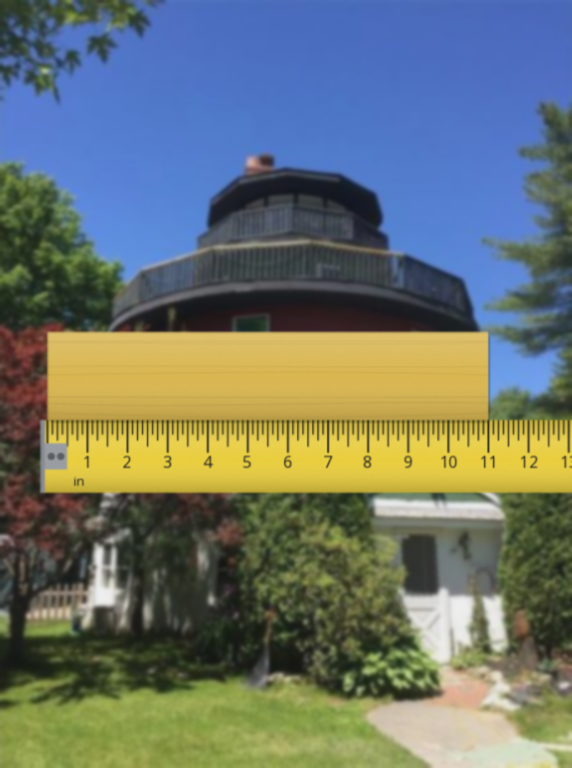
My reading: 11 in
